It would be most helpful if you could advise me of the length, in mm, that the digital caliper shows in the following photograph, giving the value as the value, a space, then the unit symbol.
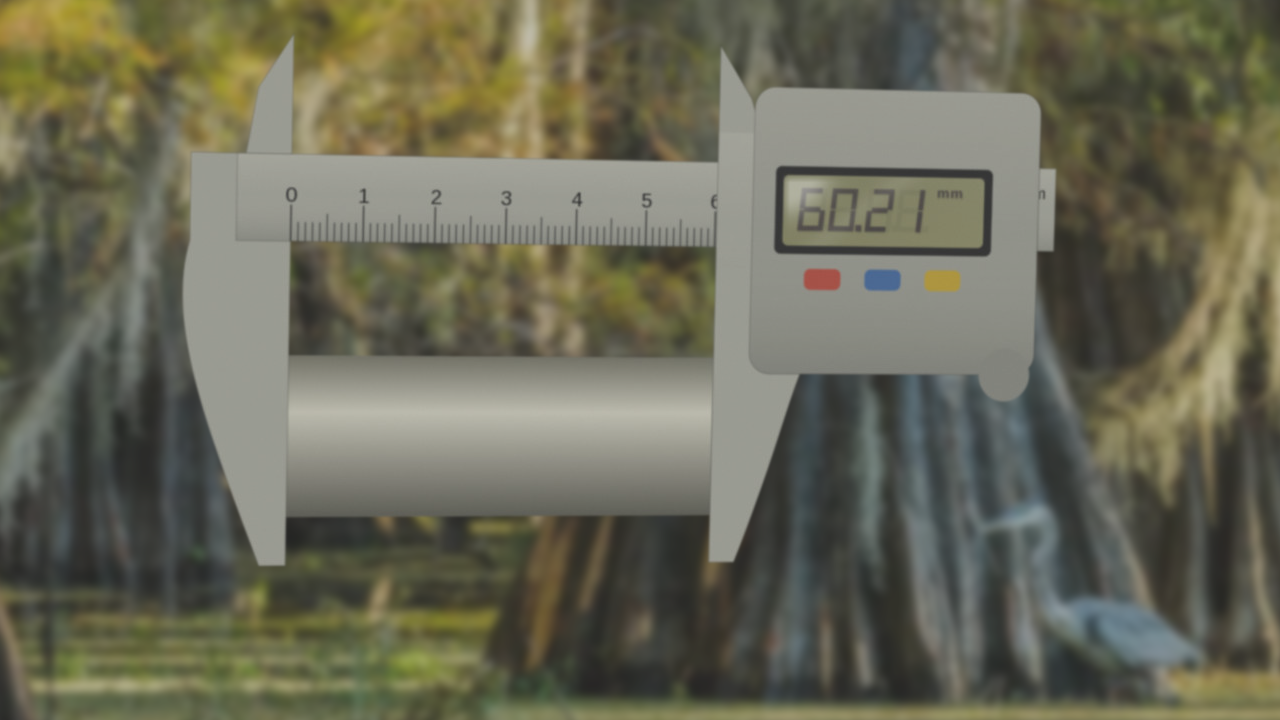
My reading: 60.21 mm
